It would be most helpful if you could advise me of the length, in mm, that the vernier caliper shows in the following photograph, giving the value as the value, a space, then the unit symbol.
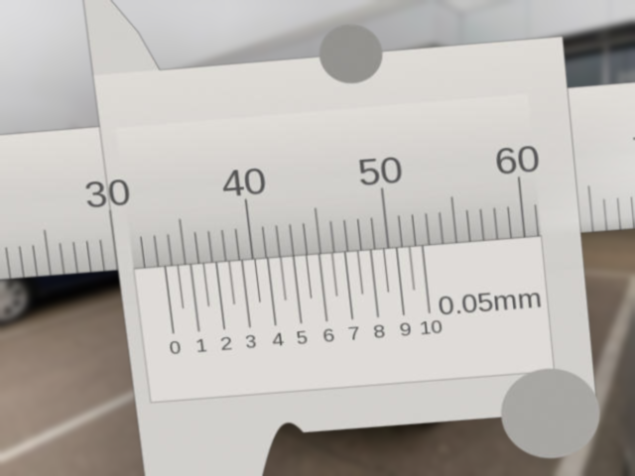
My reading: 33.5 mm
